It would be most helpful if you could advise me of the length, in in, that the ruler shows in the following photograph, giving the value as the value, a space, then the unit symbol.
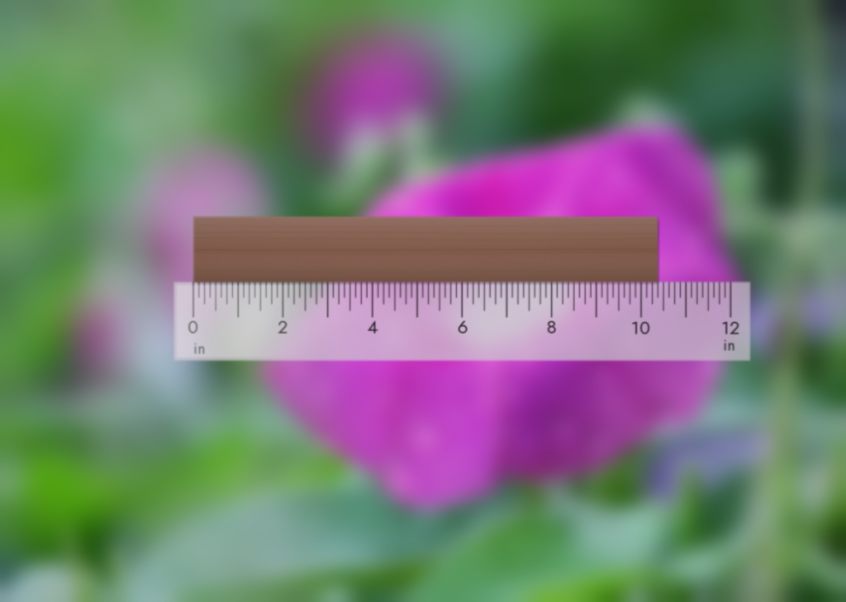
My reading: 10.375 in
